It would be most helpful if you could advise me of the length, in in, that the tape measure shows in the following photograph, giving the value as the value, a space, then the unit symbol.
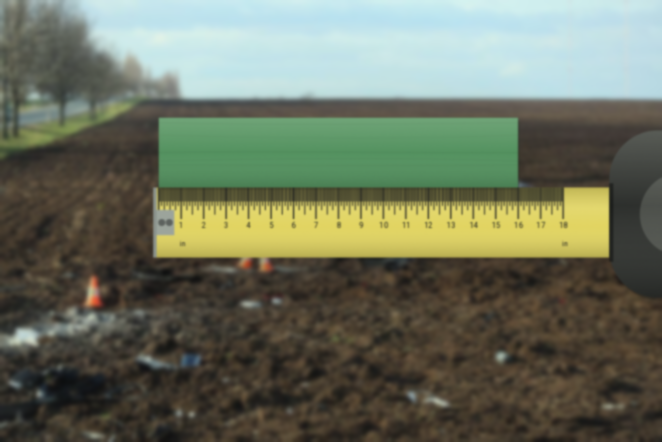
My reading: 16 in
